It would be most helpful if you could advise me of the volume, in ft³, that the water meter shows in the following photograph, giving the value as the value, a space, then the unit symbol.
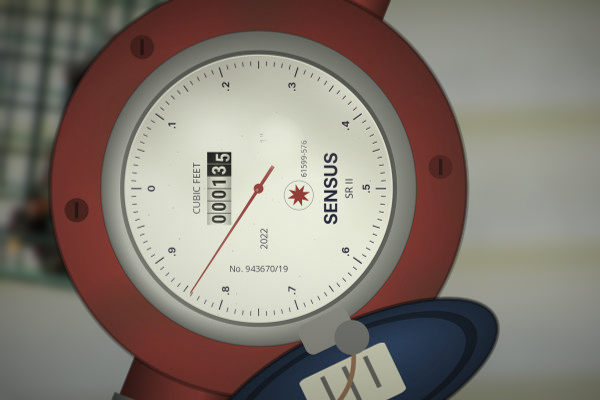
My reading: 134.84 ft³
